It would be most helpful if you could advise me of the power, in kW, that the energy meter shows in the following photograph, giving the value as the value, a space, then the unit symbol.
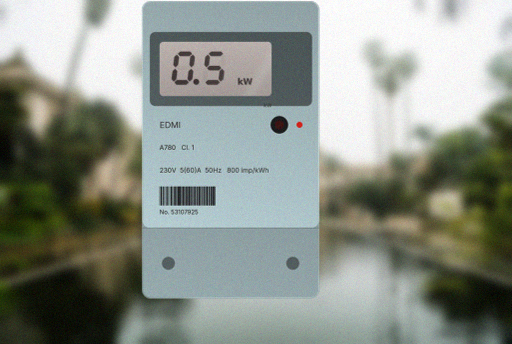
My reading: 0.5 kW
